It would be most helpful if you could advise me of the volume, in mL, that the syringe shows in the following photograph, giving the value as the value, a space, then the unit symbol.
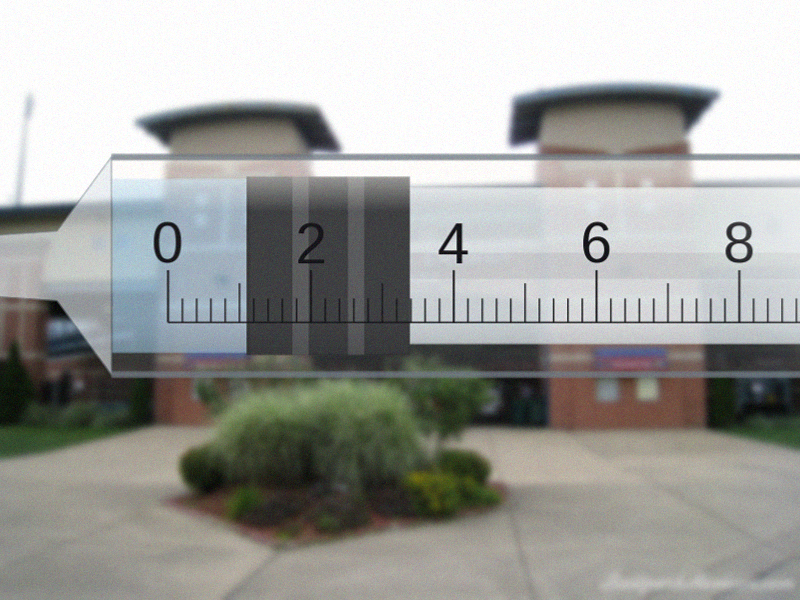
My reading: 1.1 mL
